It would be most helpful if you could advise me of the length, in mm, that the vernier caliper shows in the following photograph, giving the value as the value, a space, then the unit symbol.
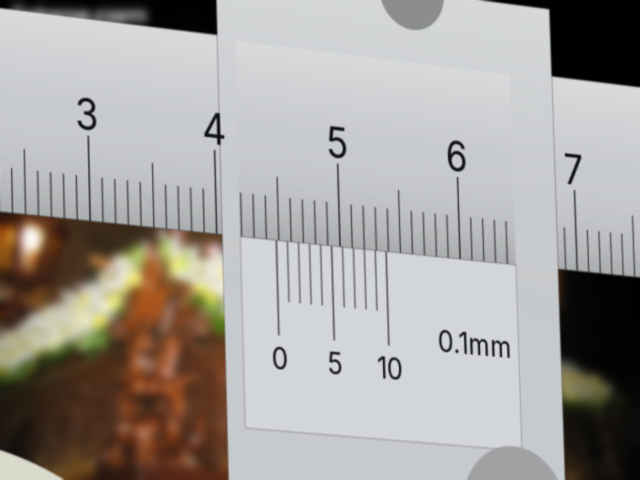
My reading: 44.8 mm
